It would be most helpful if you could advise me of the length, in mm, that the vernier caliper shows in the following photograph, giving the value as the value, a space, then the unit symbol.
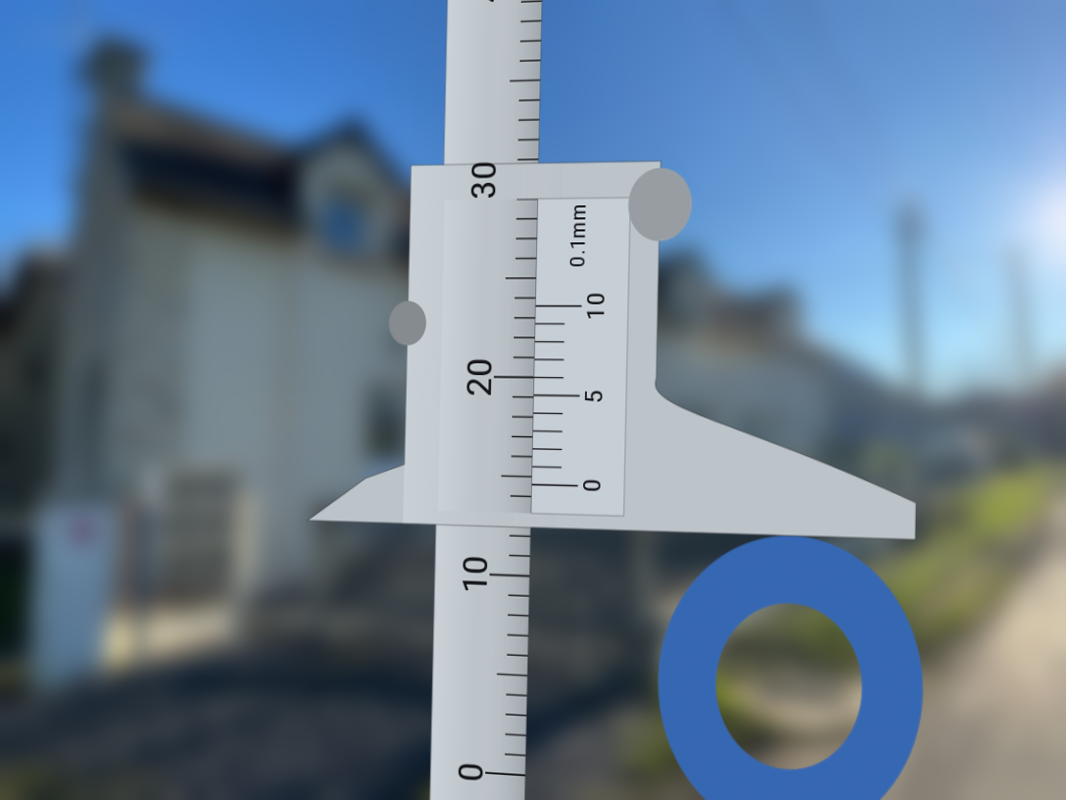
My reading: 14.6 mm
